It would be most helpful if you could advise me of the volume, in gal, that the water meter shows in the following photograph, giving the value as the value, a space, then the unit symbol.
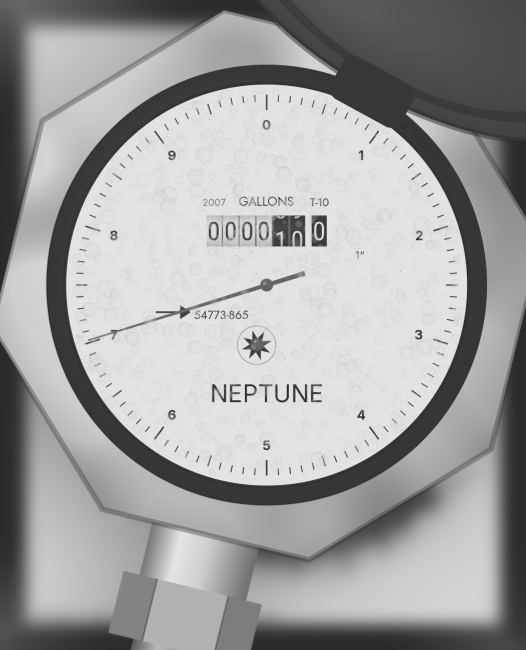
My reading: 97.0 gal
